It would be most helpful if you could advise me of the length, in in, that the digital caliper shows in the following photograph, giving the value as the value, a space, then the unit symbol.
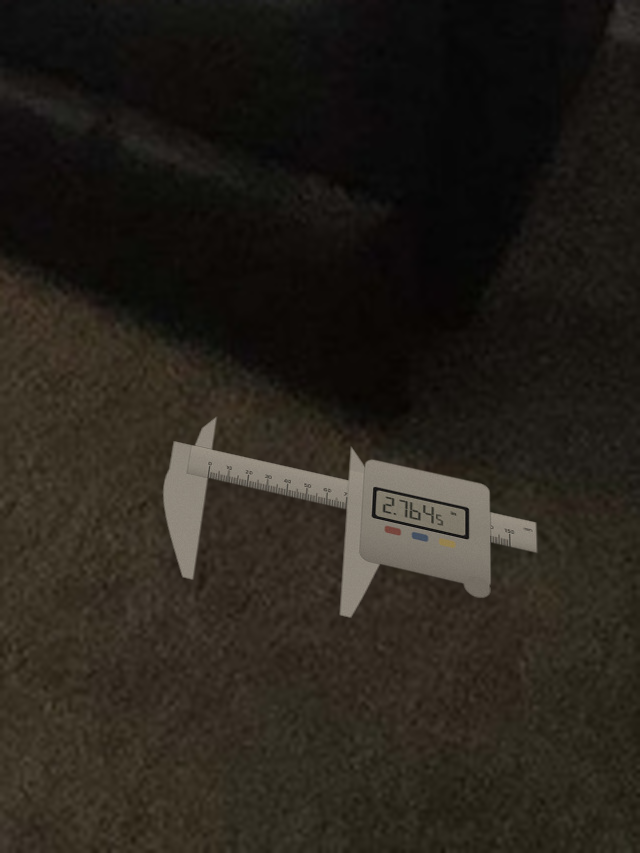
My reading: 2.7645 in
